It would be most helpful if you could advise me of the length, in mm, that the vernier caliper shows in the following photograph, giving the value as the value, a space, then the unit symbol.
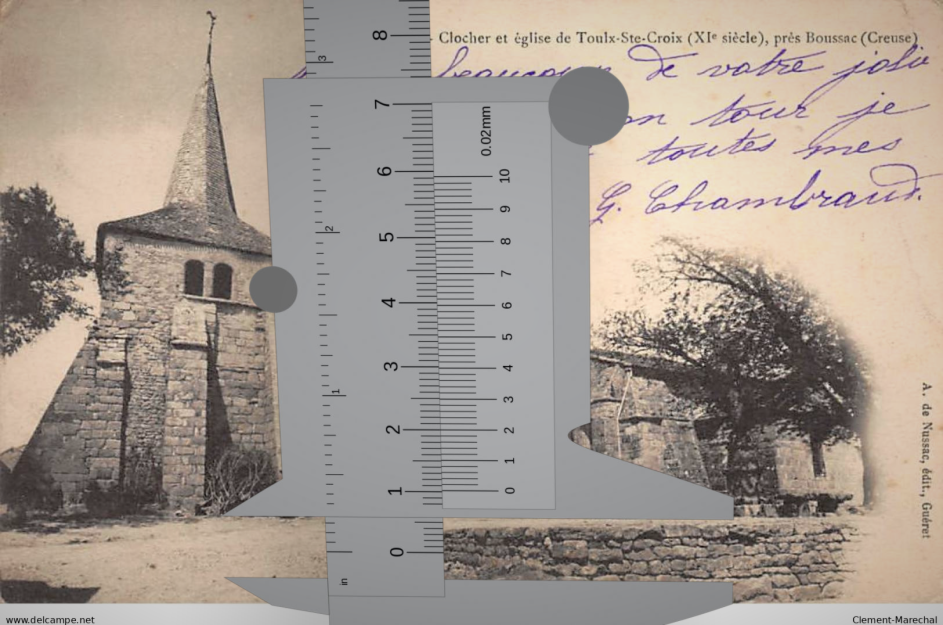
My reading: 10.2 mm
